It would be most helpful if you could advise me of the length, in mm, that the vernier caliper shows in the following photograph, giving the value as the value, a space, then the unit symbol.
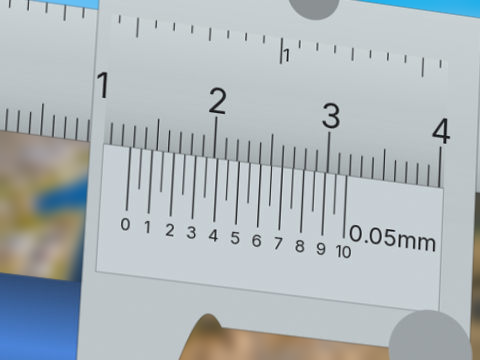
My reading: 12.7 mm
